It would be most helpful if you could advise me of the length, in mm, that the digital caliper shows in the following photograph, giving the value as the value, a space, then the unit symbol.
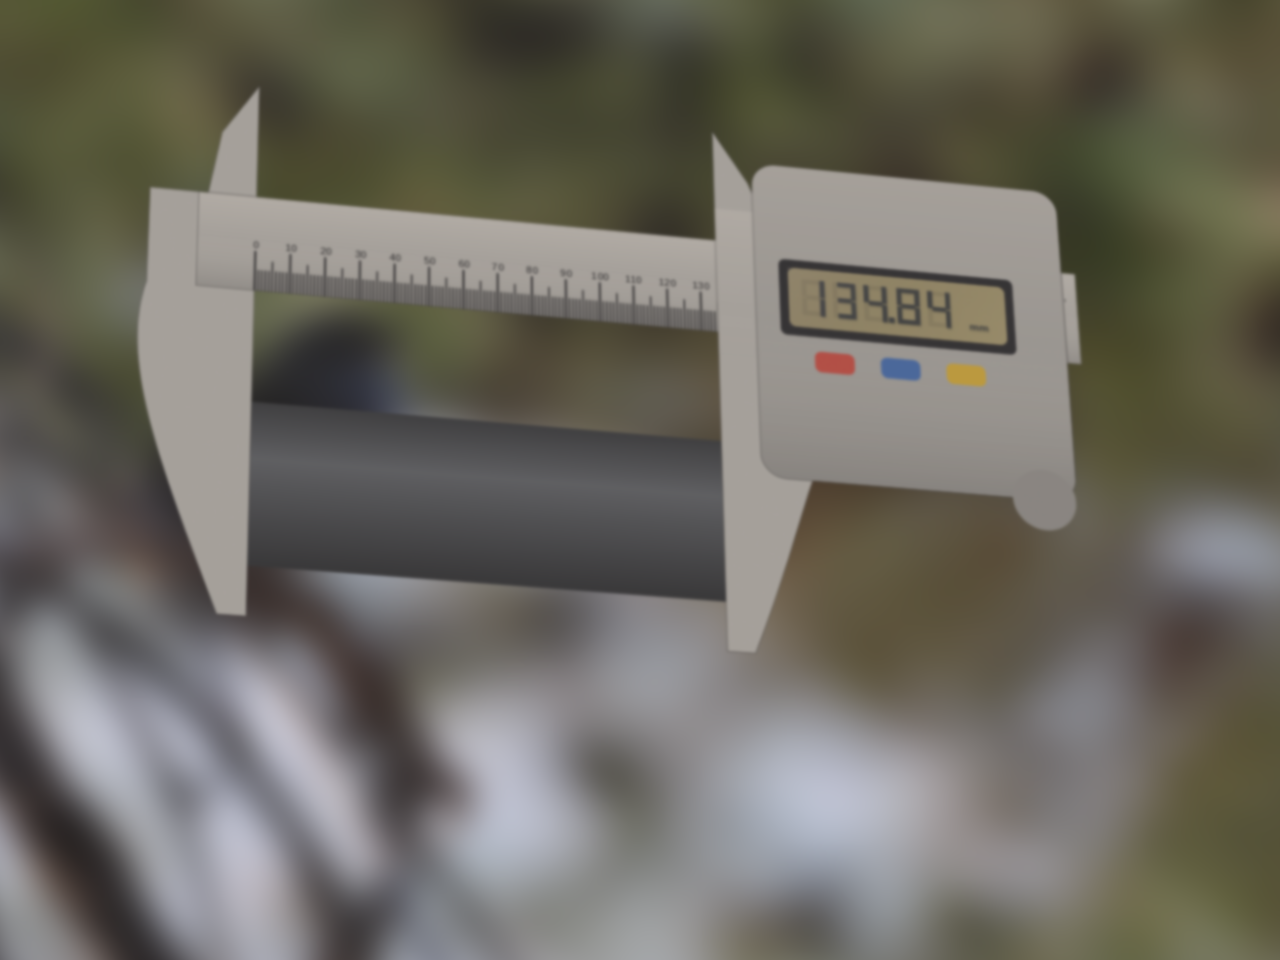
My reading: 134.84 mm
